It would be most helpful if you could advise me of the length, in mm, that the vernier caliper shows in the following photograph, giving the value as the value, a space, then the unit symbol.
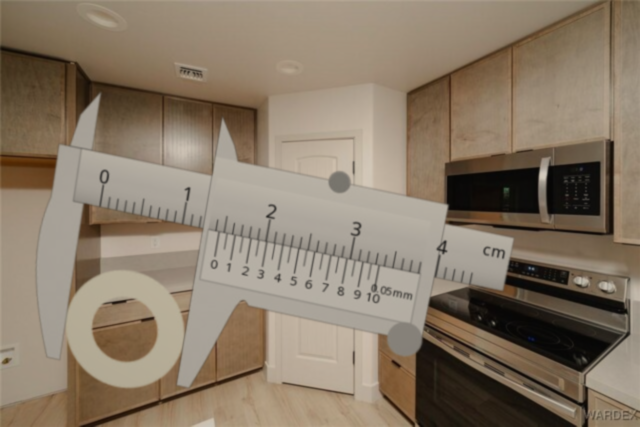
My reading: 14.4 mm
